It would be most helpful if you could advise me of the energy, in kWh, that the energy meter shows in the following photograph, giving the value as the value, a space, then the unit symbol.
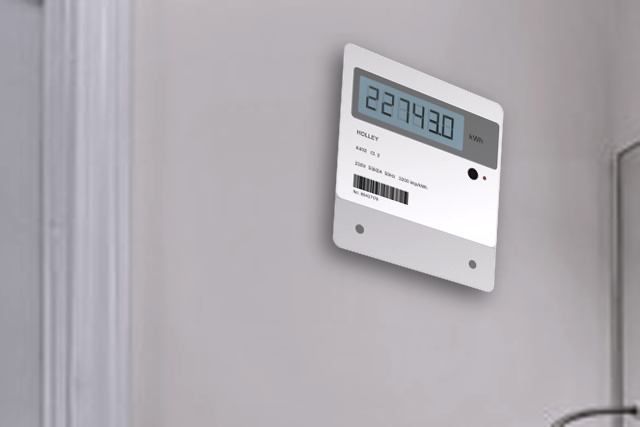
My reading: 22743.0 kWh
